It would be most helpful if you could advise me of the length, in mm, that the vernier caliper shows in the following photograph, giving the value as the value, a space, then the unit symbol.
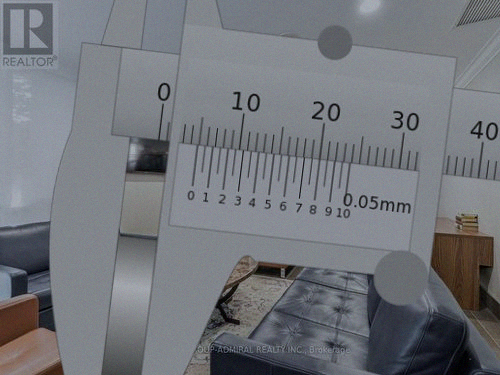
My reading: 4.8 mm
